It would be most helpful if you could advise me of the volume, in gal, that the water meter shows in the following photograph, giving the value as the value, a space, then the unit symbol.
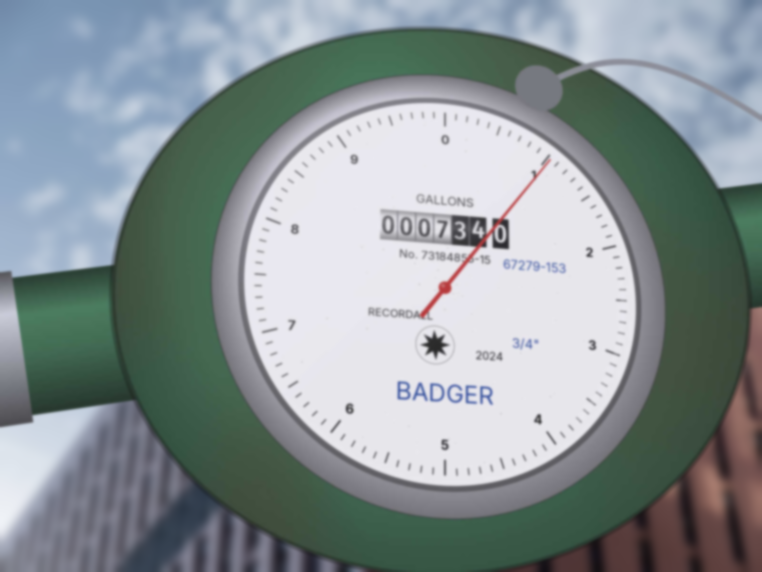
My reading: 7341.0 gal
